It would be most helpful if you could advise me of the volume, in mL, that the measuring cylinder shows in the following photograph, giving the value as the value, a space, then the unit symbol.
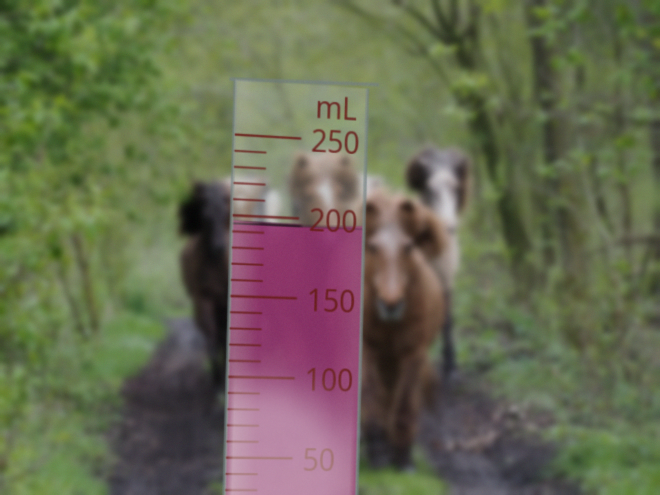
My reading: 195 mL
